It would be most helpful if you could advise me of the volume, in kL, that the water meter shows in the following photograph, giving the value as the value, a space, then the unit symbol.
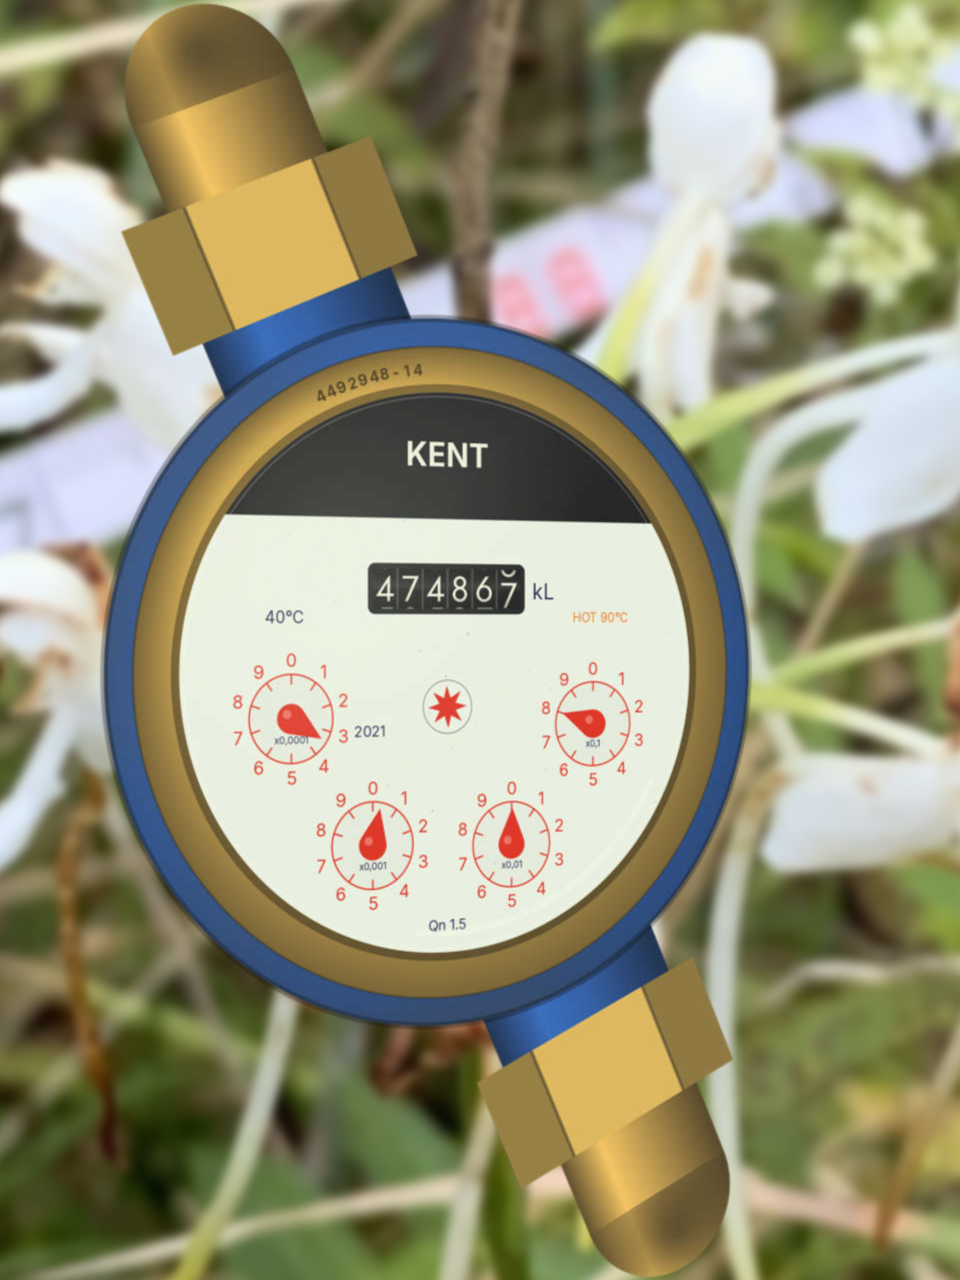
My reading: 474866.8003 kL
